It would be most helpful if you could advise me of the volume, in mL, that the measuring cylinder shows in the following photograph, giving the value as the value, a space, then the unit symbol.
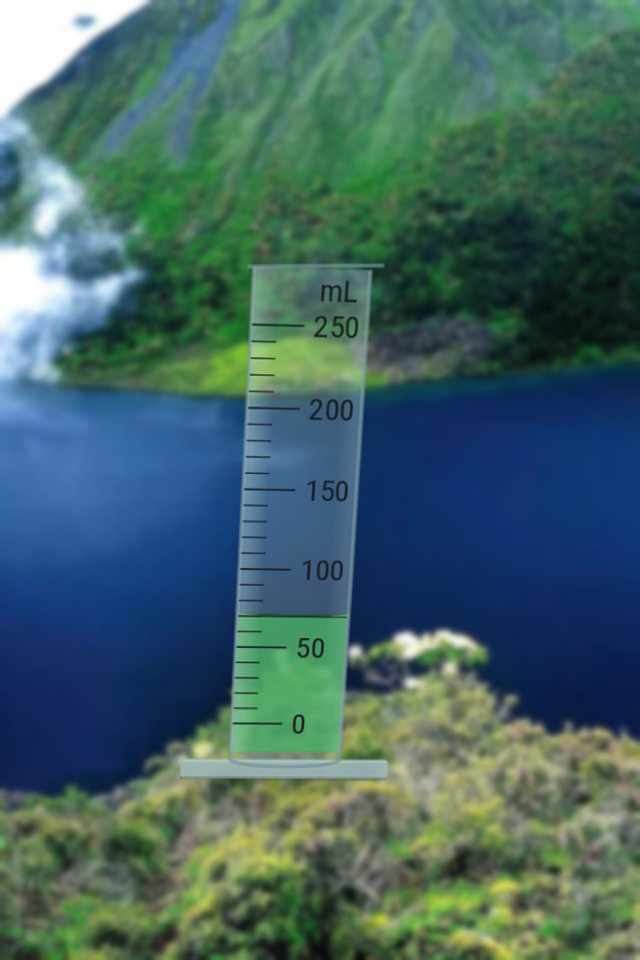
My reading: 70 mL
